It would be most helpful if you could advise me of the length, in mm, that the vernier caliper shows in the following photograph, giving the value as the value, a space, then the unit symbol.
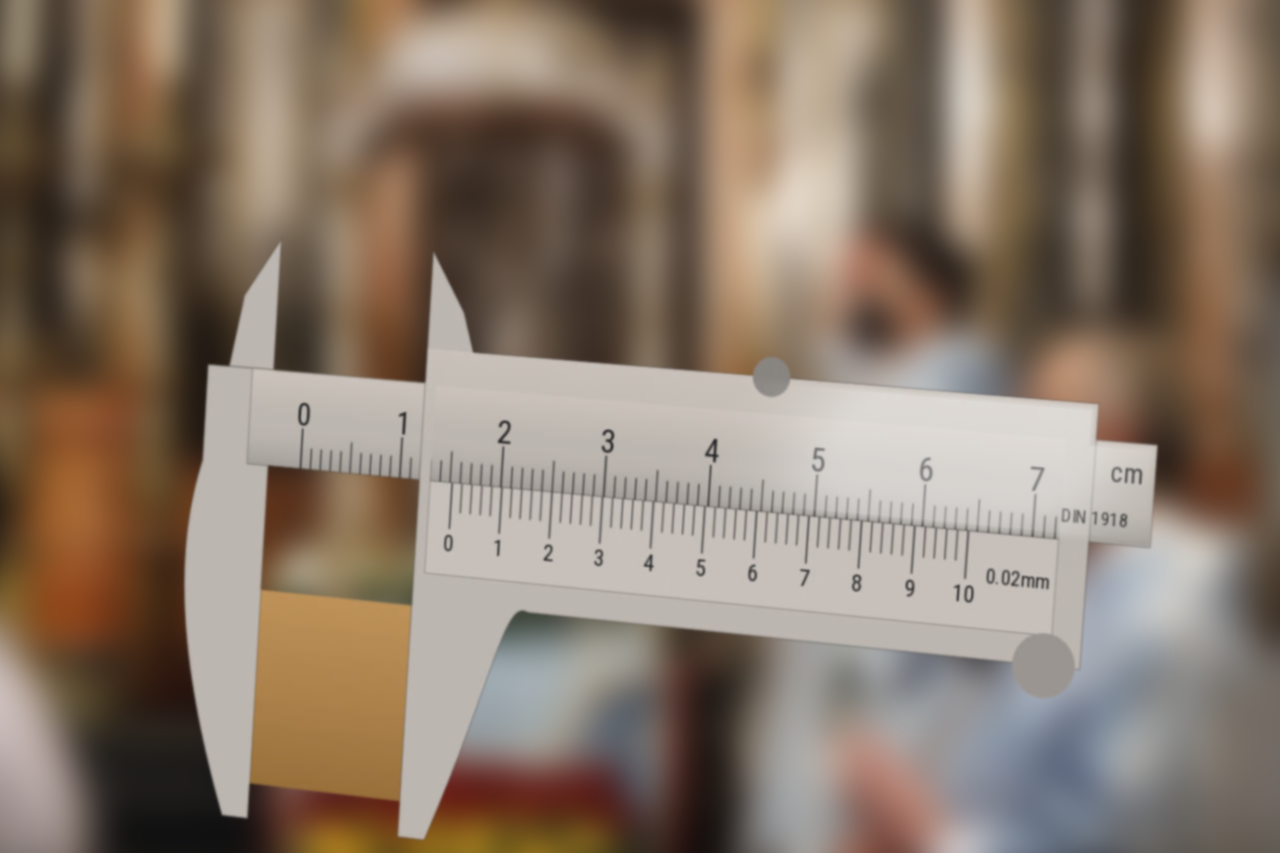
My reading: 15.2 mm
